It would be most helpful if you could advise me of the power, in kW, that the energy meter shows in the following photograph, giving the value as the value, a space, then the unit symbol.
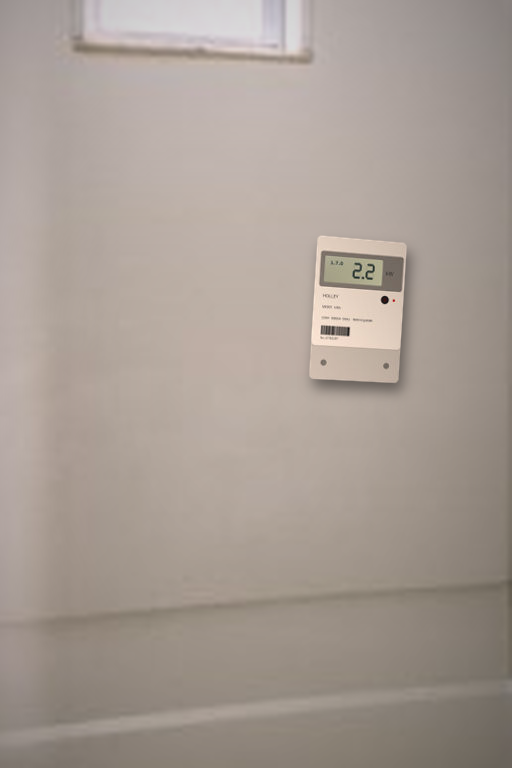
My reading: 2.2 kW
